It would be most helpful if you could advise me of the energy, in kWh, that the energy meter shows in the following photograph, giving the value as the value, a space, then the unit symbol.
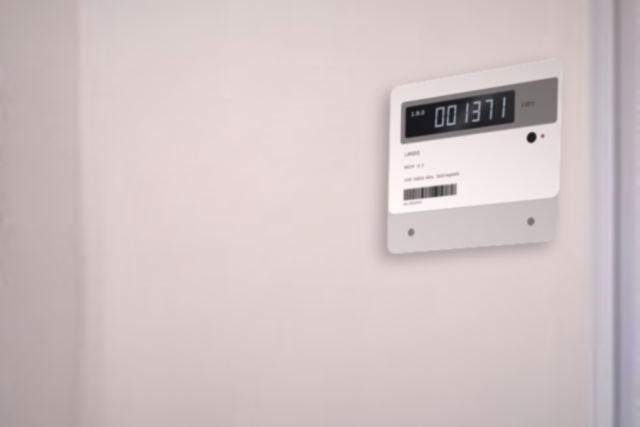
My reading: 1371 kWh
